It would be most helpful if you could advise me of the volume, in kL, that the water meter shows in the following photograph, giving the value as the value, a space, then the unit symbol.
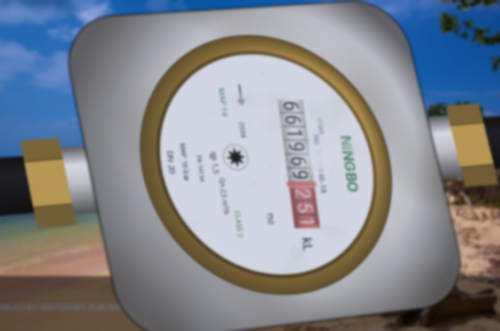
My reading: 661969.251 kL
